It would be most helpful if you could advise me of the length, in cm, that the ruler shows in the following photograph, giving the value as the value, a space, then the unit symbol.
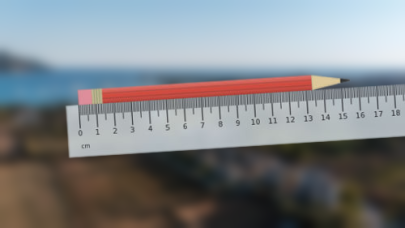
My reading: 15.5 cm
